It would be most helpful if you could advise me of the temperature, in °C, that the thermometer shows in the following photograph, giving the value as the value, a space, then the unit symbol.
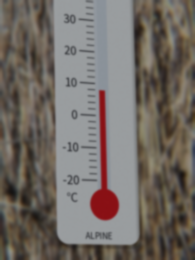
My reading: 8 °C
